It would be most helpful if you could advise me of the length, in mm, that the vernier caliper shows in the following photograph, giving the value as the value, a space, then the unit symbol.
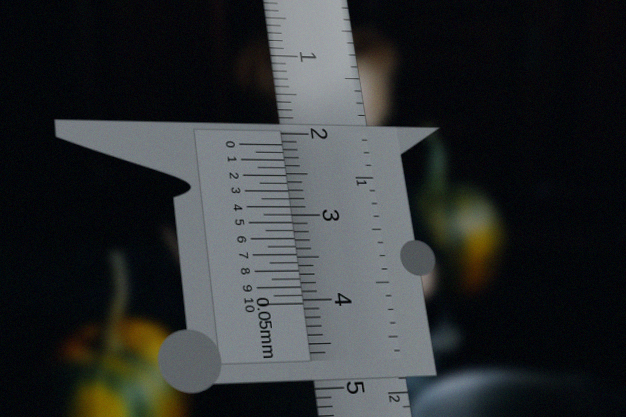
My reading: 21.4 mm
